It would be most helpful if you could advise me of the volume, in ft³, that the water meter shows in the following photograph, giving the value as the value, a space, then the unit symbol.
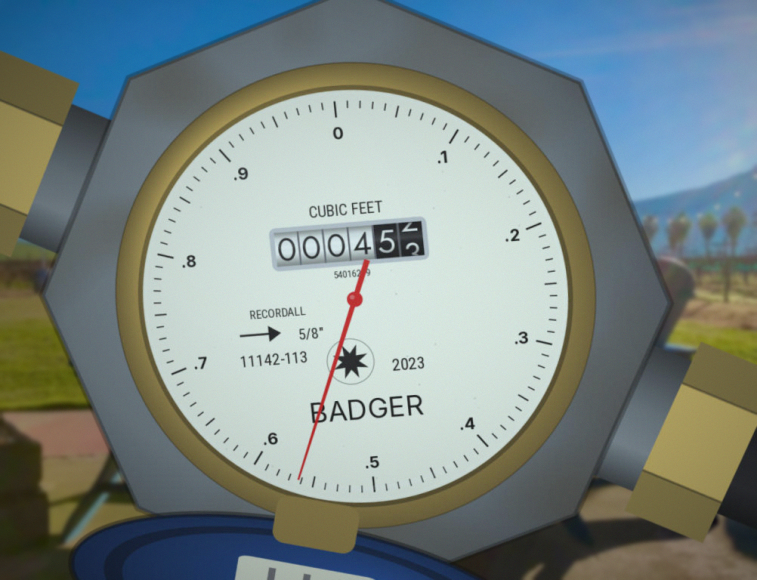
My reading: 452.56 ft³
